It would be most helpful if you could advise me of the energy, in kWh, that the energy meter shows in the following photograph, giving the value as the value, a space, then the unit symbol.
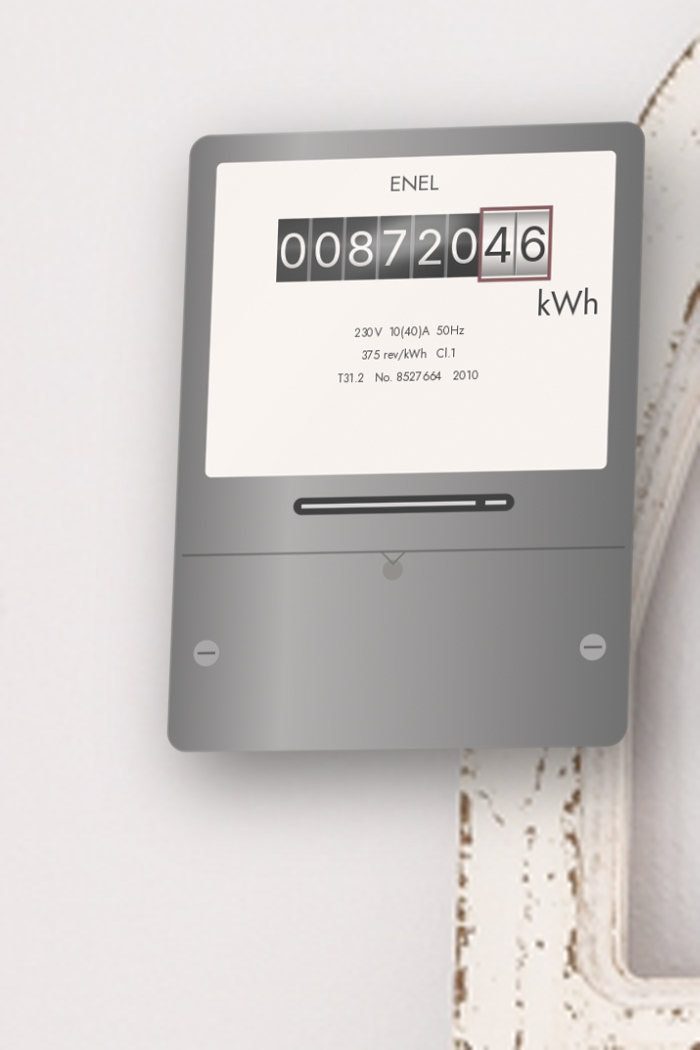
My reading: 8720.46 kWh
